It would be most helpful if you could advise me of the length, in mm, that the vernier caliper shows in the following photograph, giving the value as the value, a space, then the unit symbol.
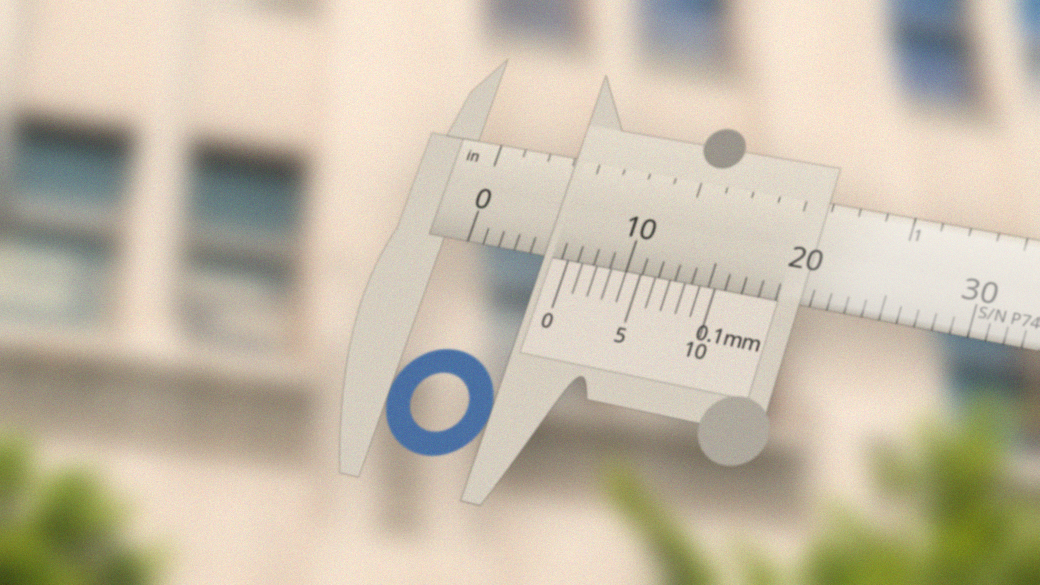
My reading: 6.4 mm
